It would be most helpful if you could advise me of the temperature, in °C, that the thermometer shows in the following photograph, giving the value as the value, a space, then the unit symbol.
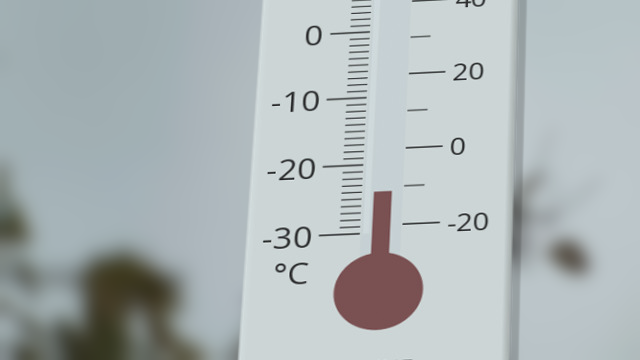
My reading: -24 °C
